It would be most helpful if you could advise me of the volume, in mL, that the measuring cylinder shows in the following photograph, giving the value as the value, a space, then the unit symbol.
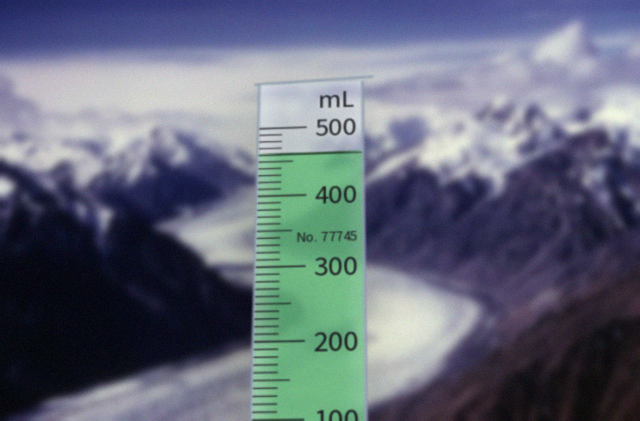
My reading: 460 mL
